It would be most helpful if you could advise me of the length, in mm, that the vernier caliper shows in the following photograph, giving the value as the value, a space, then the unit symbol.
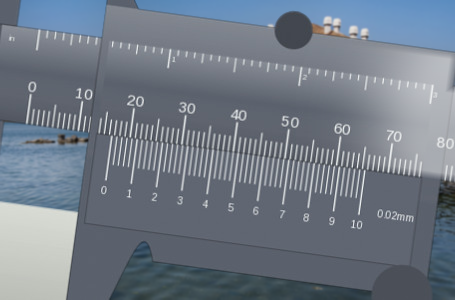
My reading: 16.5 mm
